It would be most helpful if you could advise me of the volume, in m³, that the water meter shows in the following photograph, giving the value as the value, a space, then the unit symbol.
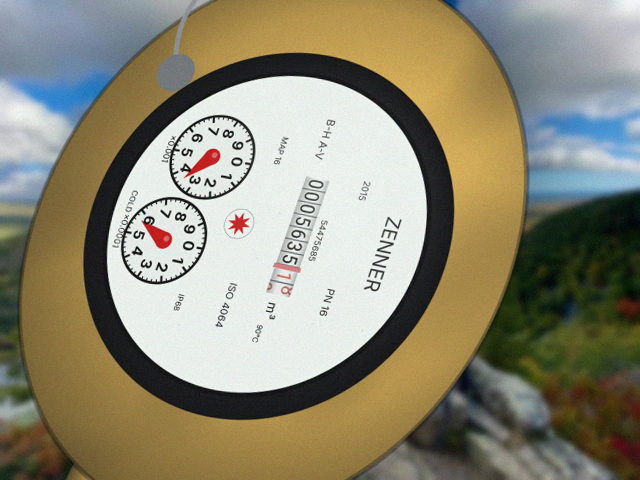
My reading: 5635.1835 m³
